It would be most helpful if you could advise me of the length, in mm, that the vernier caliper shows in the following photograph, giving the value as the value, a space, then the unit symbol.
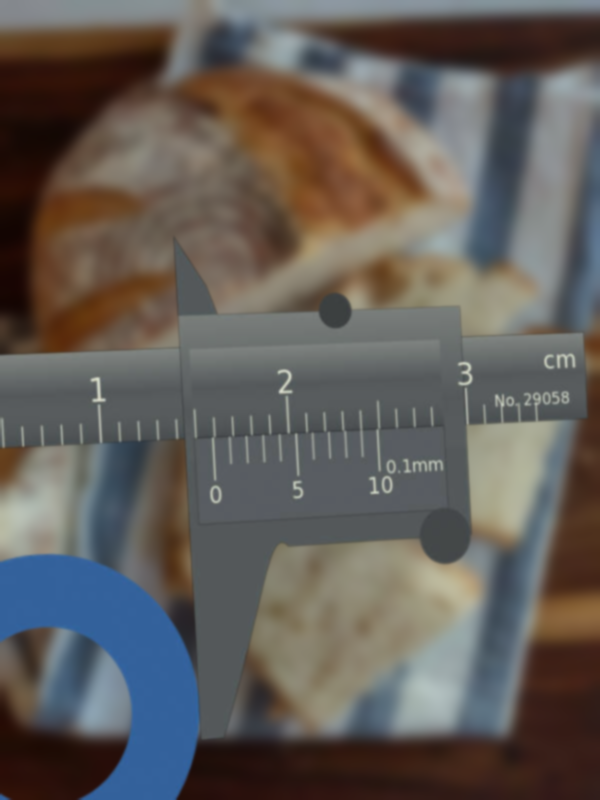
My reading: 15.9 mm
